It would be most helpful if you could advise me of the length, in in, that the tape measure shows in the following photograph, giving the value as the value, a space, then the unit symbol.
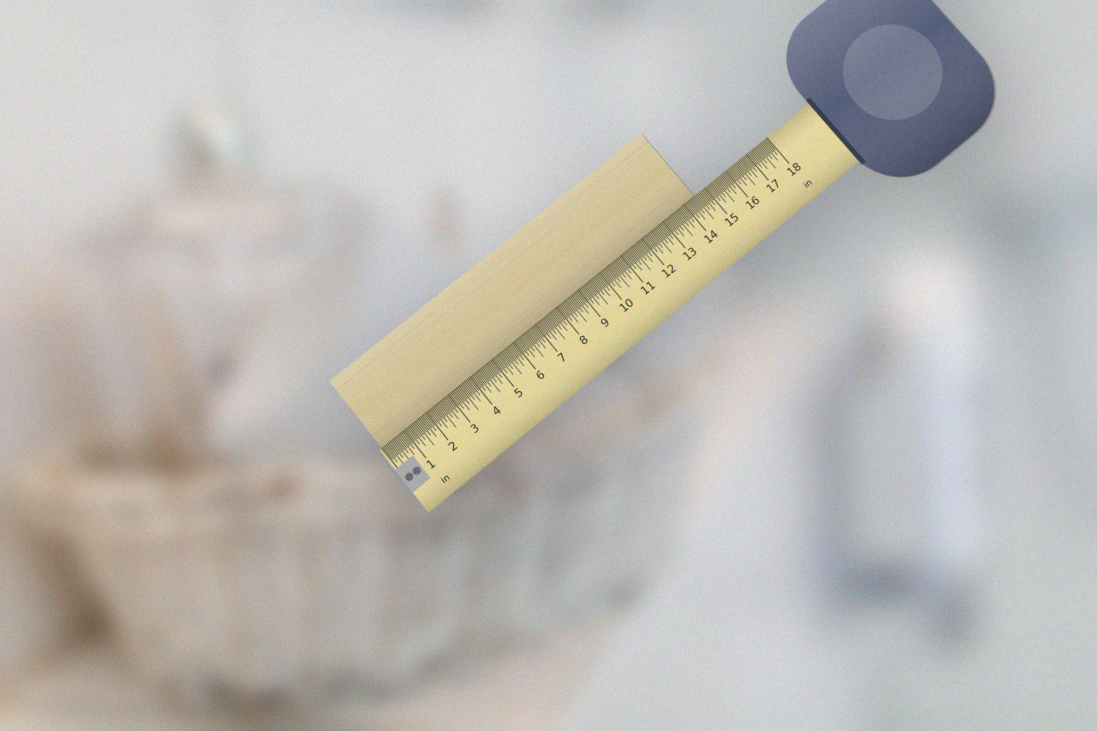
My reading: 14.5 in
